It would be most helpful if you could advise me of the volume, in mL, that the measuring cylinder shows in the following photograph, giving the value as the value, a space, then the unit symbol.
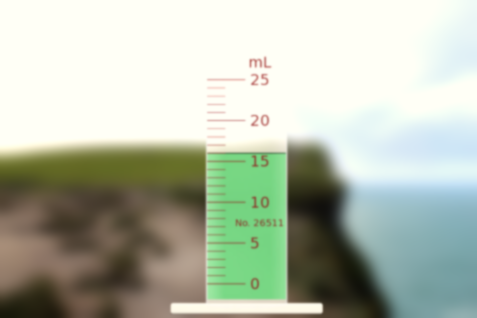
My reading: 16 mL
